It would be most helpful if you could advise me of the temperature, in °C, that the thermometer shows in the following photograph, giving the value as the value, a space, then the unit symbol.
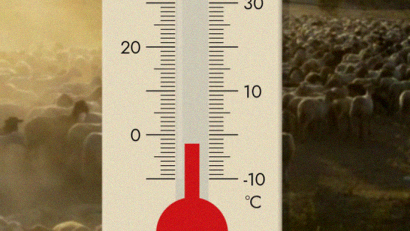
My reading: -2 °C
